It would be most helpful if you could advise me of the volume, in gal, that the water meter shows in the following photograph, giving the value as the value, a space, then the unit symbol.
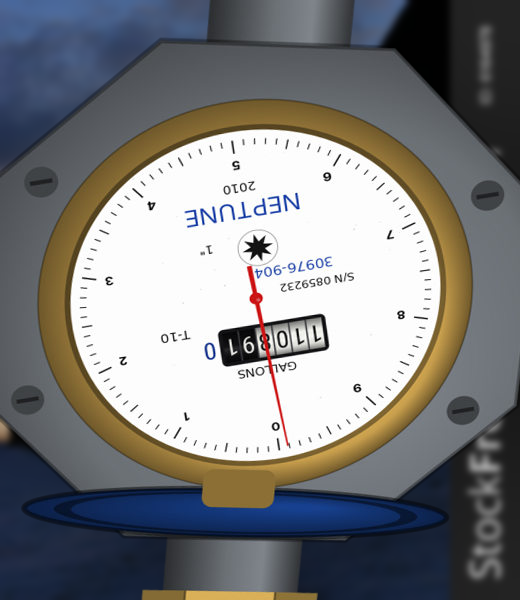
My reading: 1108909.9 gal
